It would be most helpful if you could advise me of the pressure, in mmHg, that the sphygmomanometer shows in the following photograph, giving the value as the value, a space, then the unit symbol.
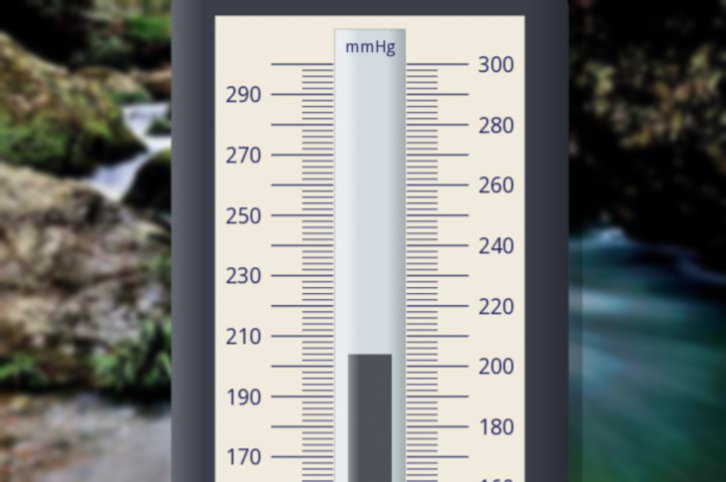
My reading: 204 mmHg
